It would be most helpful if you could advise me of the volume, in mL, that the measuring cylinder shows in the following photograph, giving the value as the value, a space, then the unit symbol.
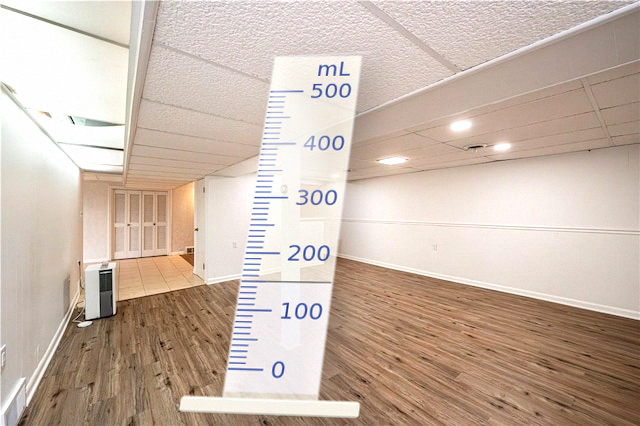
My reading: 150 mL
